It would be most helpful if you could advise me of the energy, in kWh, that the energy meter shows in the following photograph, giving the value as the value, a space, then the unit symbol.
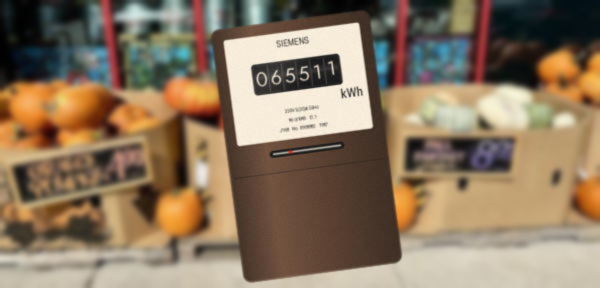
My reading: 65511 kWh
